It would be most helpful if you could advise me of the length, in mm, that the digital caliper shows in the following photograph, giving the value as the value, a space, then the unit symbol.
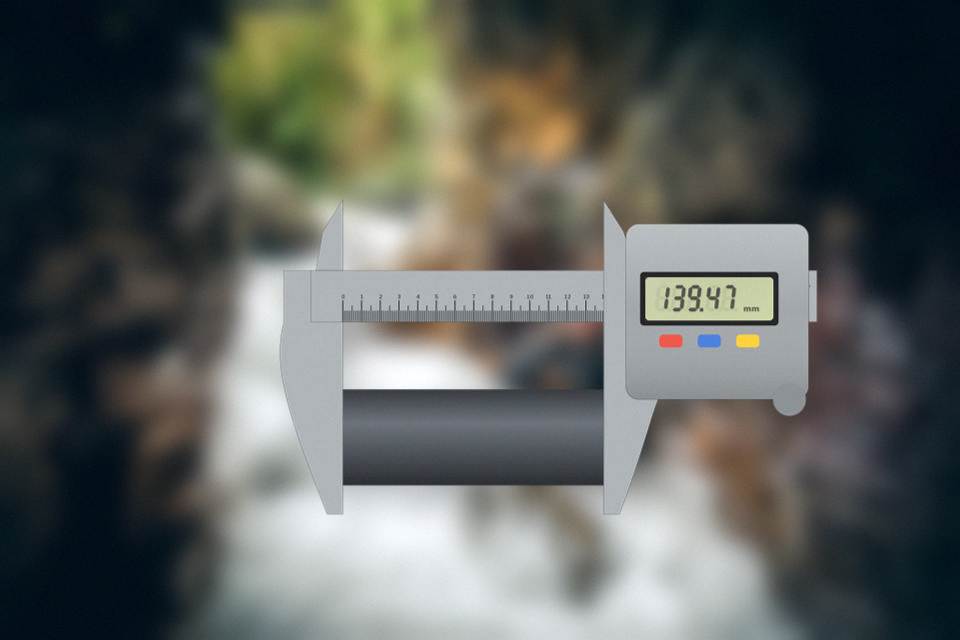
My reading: 139.47 mm
